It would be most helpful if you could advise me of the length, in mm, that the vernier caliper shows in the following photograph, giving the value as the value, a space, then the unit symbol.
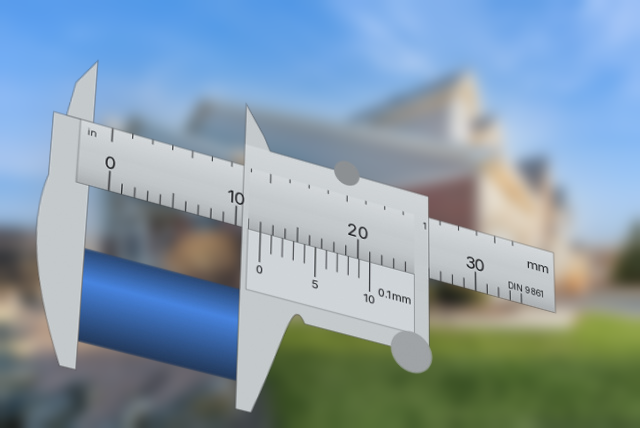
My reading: 12.0 mm
